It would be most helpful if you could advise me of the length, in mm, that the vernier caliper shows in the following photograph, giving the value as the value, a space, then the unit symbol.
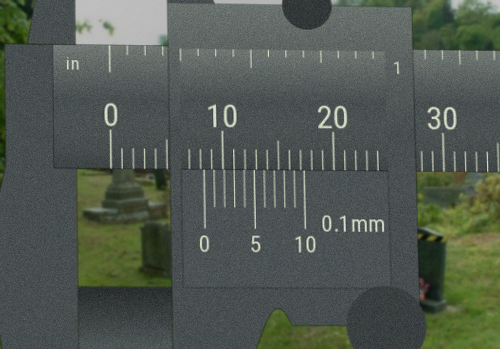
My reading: 8.3 mm
